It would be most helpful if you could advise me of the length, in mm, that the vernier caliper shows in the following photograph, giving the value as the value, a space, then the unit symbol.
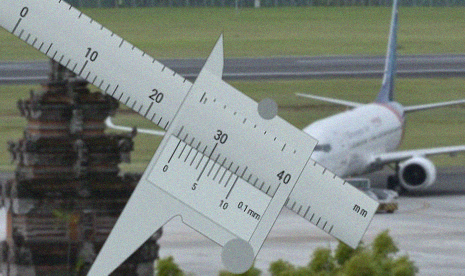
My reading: 25.6 mm
